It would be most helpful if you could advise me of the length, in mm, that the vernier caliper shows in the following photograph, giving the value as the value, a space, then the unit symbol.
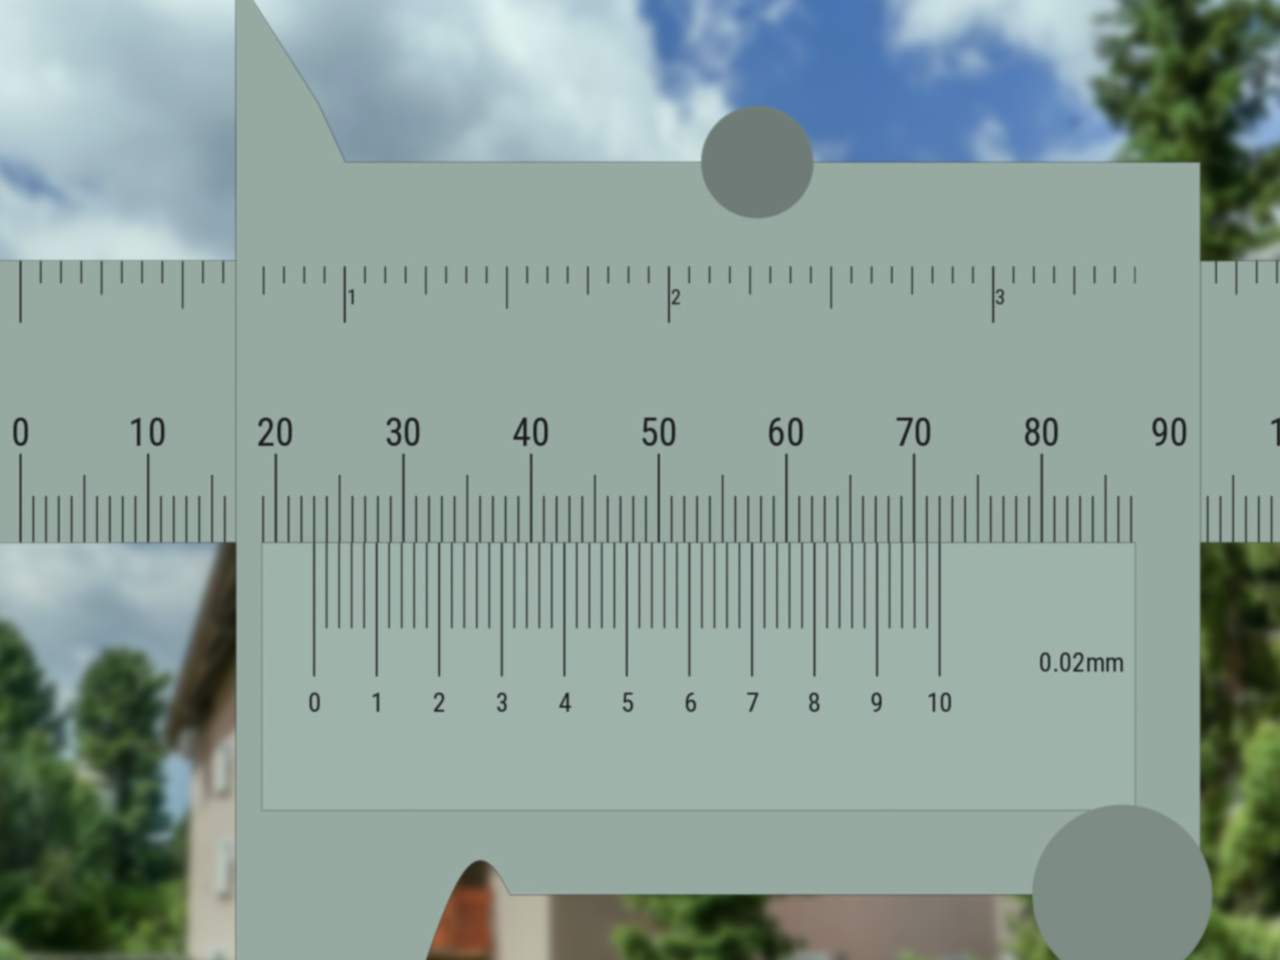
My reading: 23.0 mm
